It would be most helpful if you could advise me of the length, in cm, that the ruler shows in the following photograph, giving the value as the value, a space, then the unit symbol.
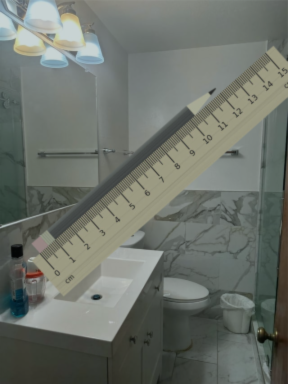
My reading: 12 cm
